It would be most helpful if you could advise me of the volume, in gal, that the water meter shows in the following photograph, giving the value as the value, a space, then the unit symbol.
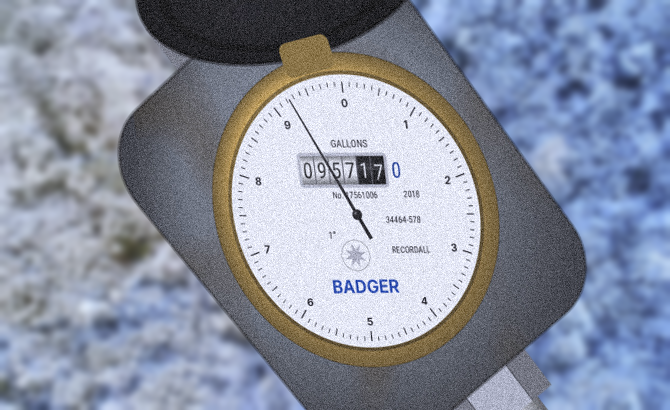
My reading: 957169.2 gal
